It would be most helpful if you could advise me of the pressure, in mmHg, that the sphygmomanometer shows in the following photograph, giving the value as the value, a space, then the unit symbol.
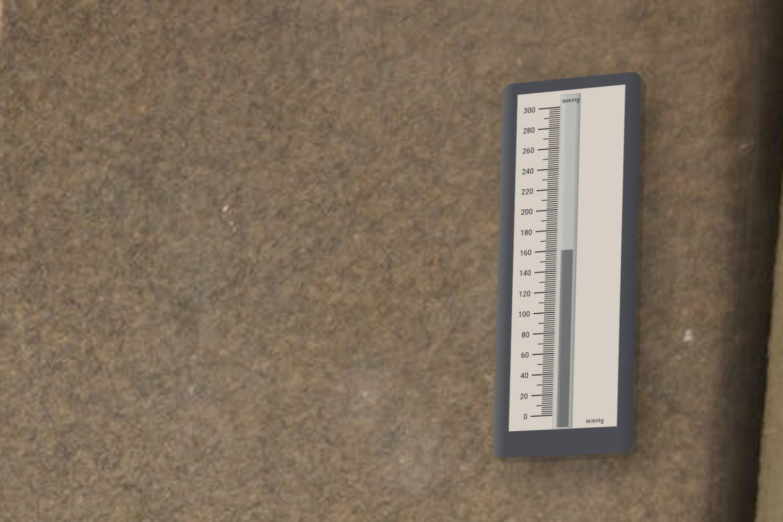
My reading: 160 mmHg
